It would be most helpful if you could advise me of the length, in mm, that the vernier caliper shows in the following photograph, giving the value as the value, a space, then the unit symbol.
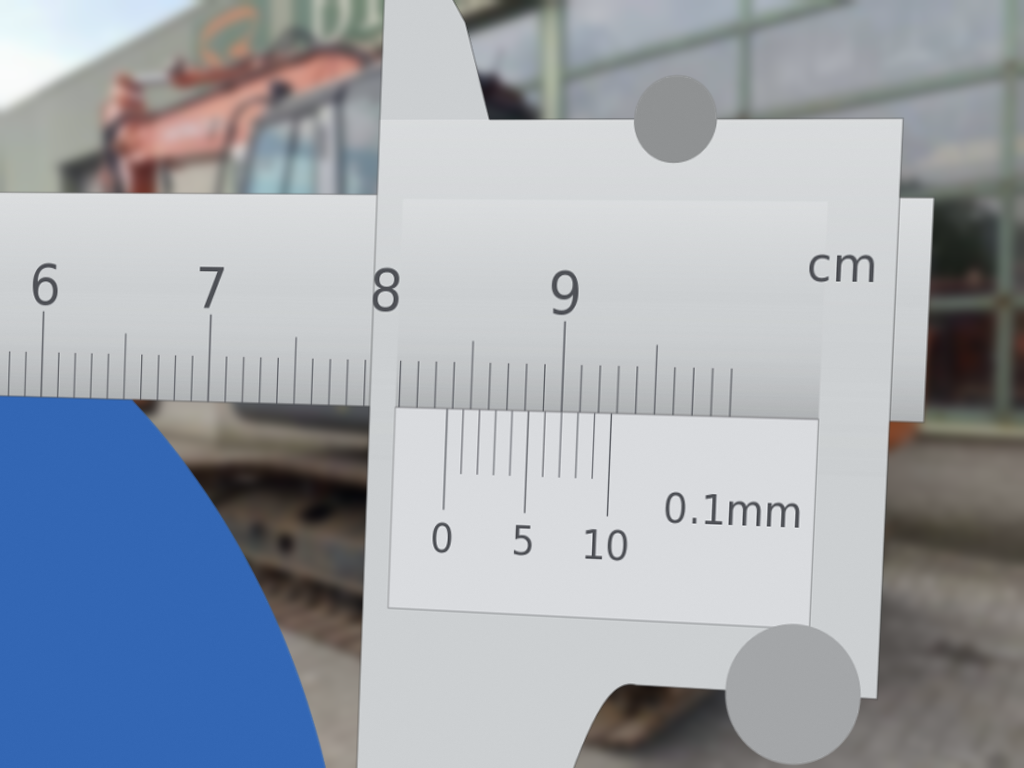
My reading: 83.7 mm
